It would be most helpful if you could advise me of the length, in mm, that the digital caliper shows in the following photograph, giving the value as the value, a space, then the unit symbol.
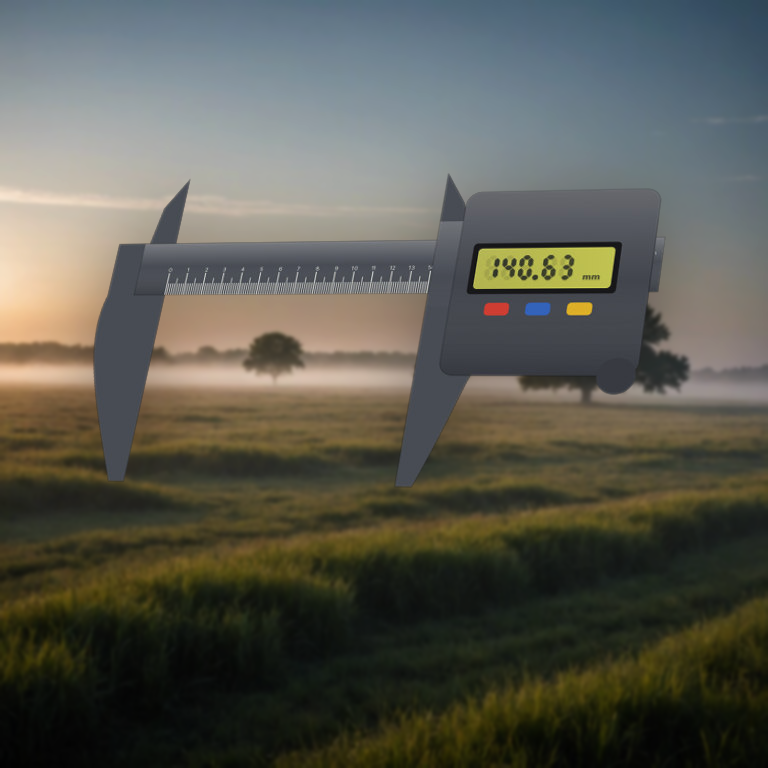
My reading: 140.63 mm
